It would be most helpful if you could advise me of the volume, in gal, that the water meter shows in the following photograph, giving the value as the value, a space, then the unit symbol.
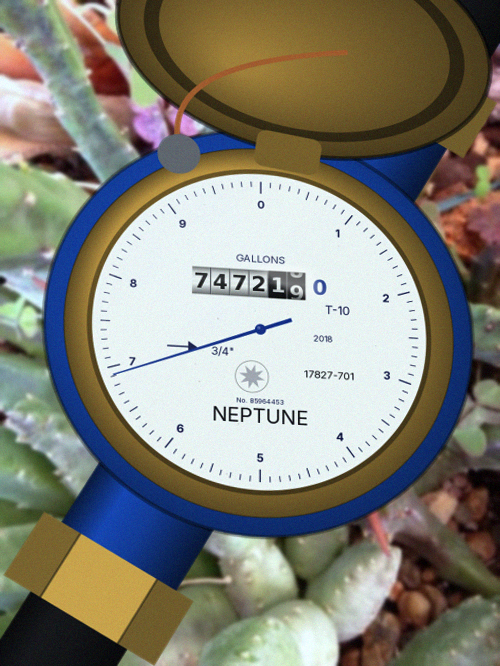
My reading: 7472186.9 gal
